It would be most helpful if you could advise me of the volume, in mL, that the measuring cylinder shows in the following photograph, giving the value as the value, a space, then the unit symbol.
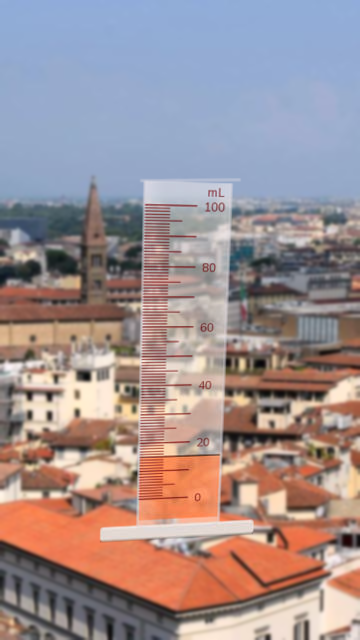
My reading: 15 mL
